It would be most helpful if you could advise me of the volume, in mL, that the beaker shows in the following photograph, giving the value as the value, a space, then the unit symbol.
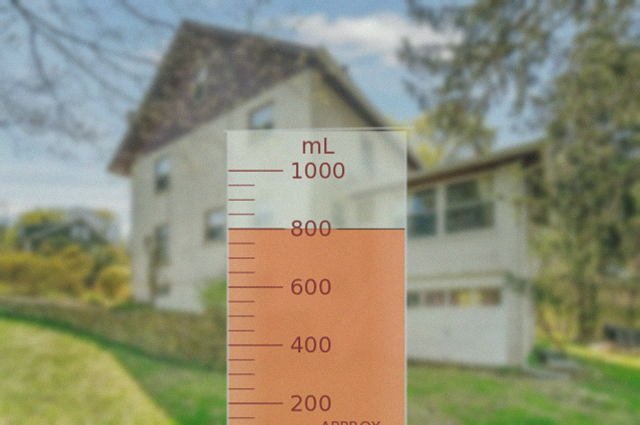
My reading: 800 mL
